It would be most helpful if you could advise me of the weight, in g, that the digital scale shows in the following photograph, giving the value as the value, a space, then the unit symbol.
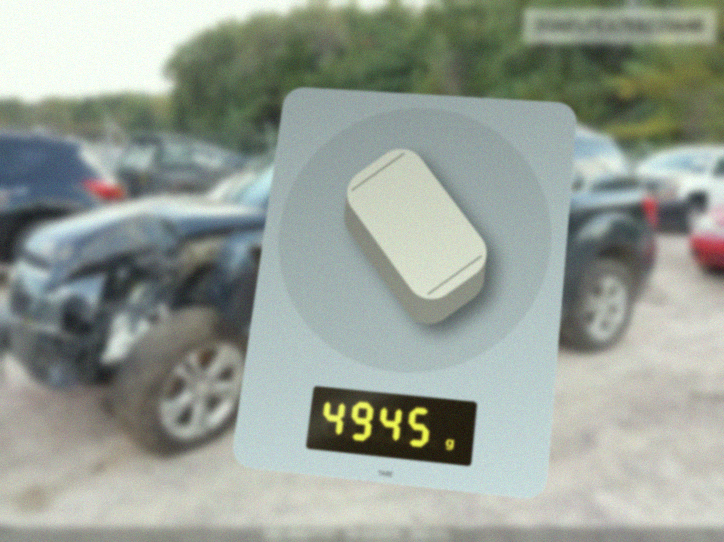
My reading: 4945 g
